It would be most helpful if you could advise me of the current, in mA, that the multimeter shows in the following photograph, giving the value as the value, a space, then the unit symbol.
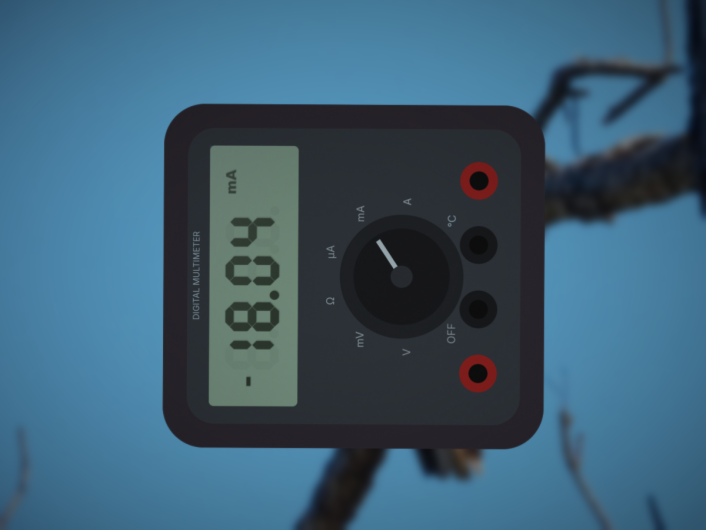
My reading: -18.04 mA
